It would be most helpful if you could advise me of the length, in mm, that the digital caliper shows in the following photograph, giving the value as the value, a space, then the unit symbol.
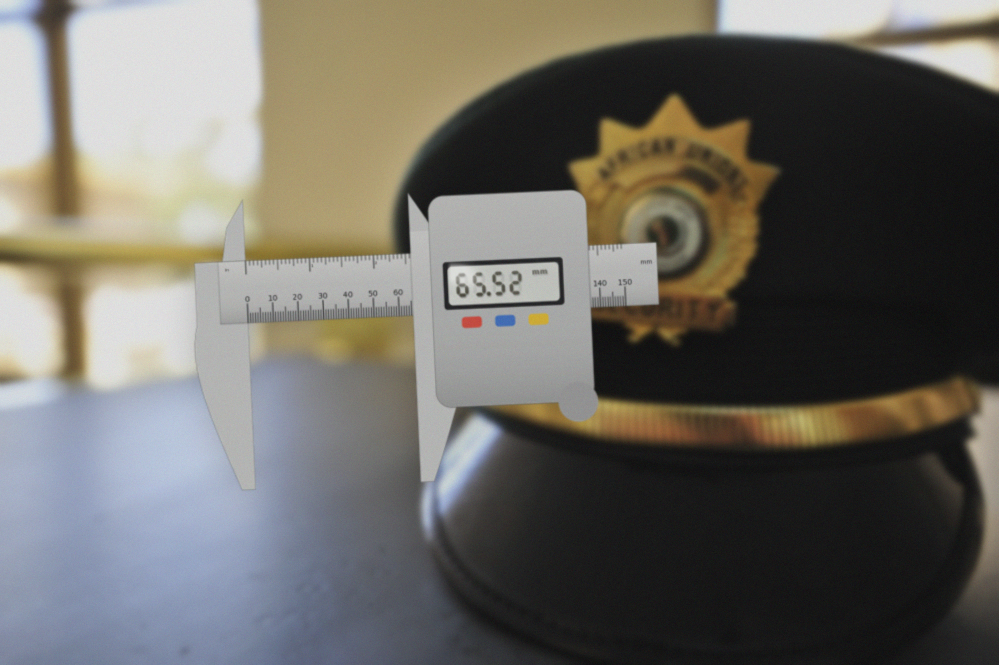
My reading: 65.52 mm
